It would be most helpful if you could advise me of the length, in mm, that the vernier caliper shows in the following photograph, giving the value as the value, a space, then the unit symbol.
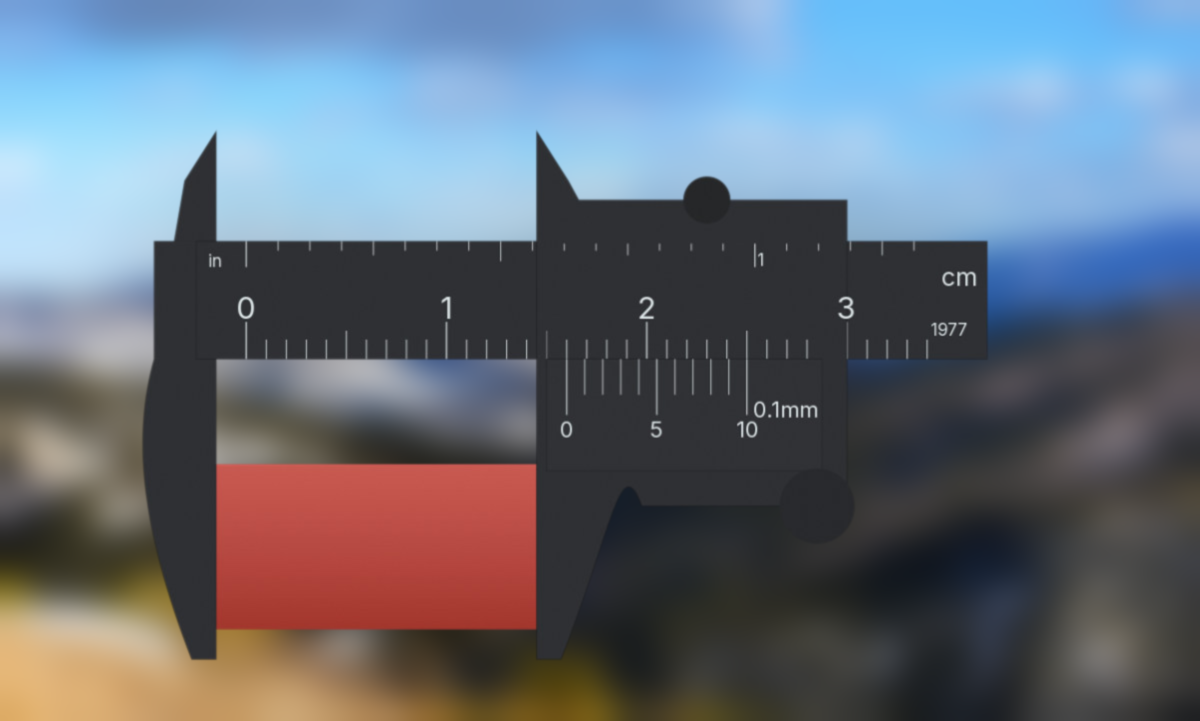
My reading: 16.0 mm
